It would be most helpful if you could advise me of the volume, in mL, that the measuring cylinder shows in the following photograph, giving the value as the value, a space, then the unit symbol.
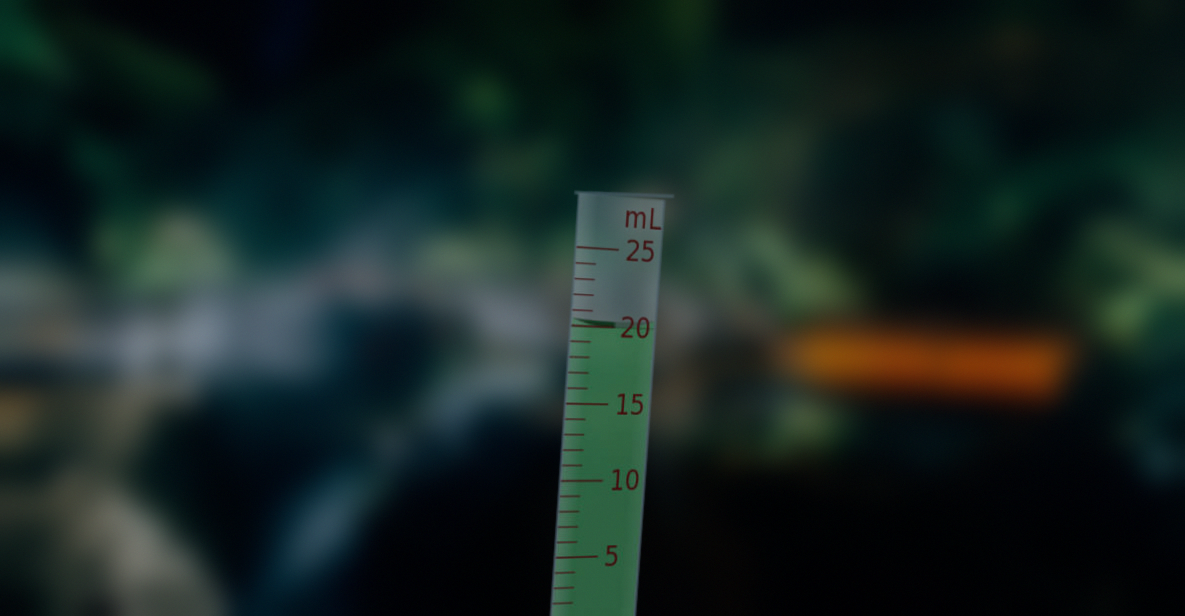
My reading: 20 mL
